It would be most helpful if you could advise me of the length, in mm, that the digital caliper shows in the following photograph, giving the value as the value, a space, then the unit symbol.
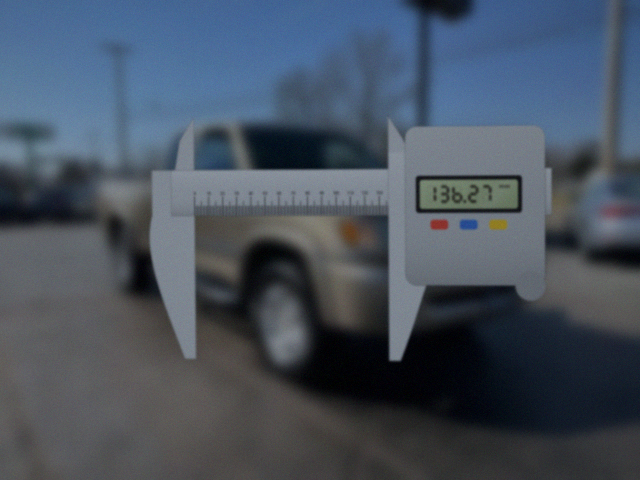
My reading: 136.27 mm
